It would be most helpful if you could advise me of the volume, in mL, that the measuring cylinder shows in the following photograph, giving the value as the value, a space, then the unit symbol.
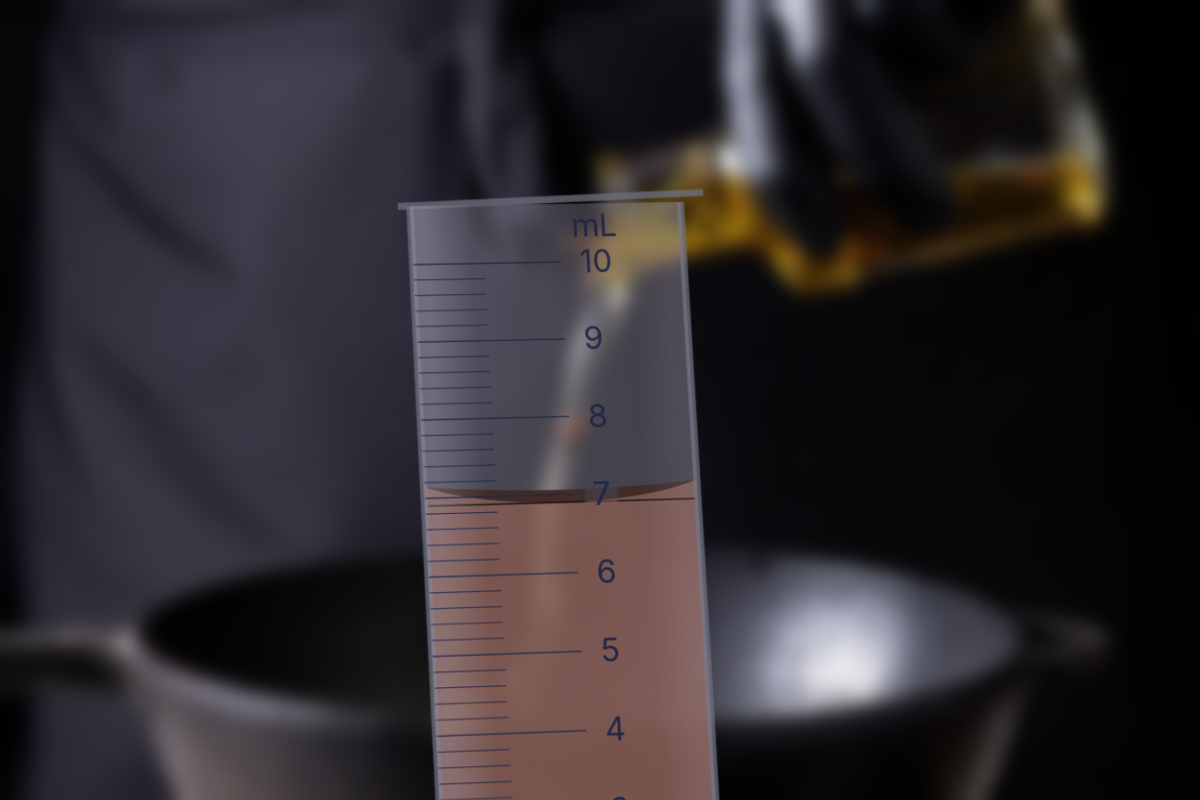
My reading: 6.9 mL
